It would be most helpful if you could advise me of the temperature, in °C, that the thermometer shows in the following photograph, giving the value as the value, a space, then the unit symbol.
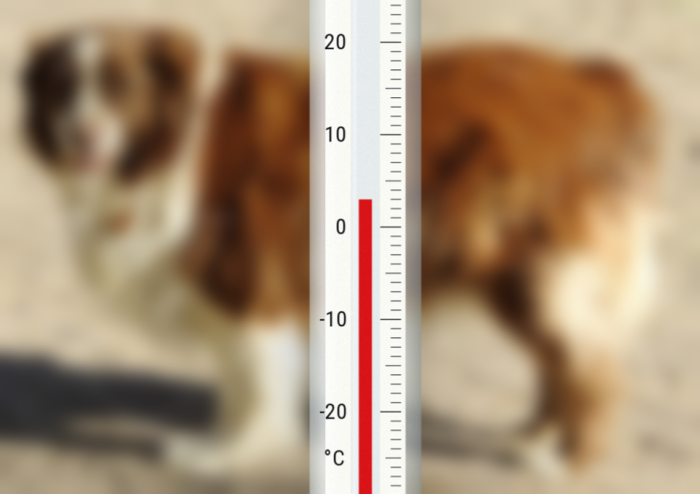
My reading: 3 °C
